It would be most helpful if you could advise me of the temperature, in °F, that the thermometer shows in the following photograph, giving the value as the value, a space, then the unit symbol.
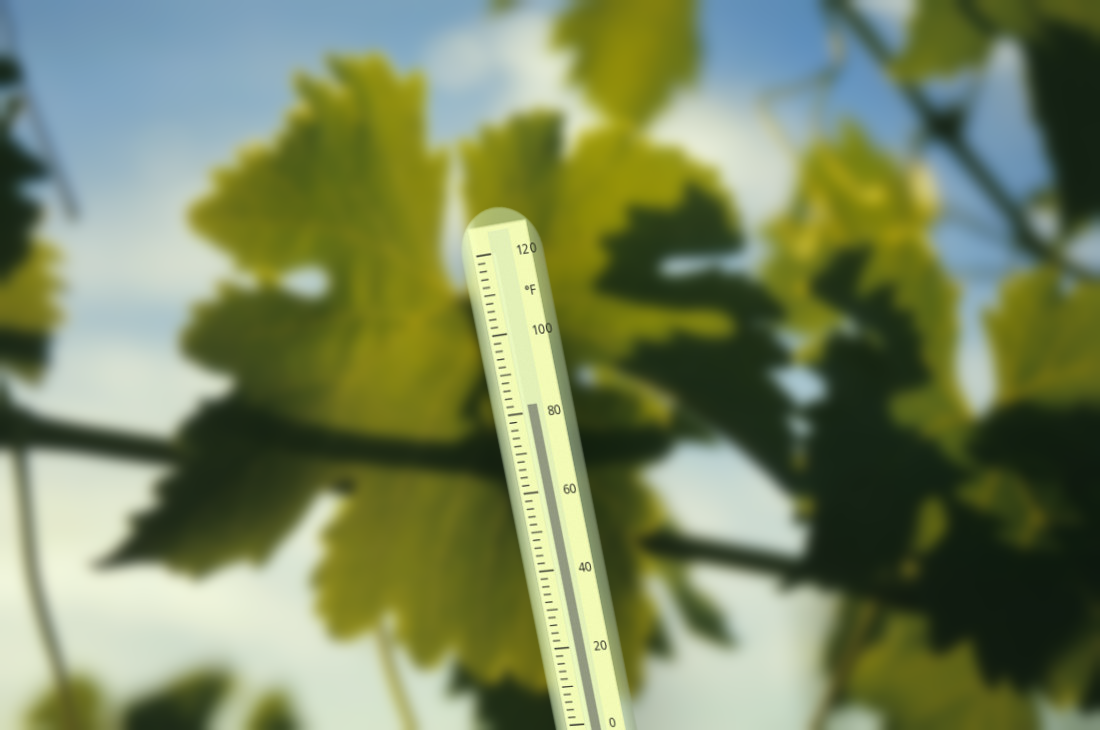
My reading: 82 °F
